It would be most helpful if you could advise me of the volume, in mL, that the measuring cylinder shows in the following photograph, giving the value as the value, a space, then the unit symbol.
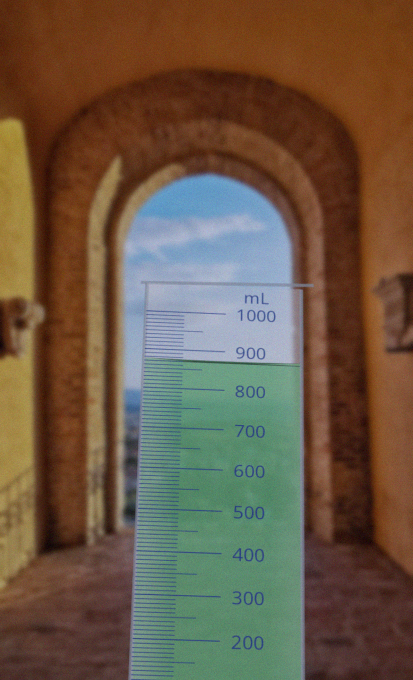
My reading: 870 mL
